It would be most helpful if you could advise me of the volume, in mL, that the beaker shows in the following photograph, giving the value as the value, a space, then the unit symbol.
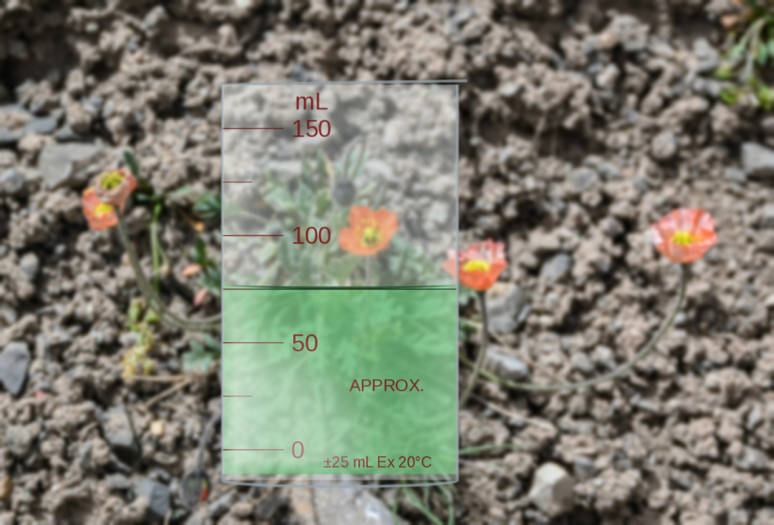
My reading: 75 mL
